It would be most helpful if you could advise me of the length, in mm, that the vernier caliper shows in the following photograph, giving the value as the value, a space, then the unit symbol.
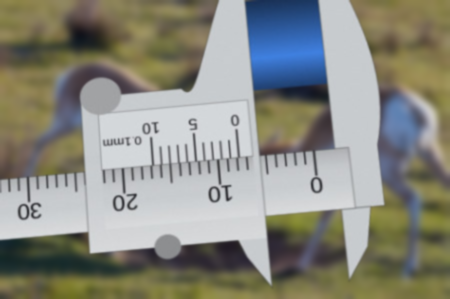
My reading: 7.8 mm
